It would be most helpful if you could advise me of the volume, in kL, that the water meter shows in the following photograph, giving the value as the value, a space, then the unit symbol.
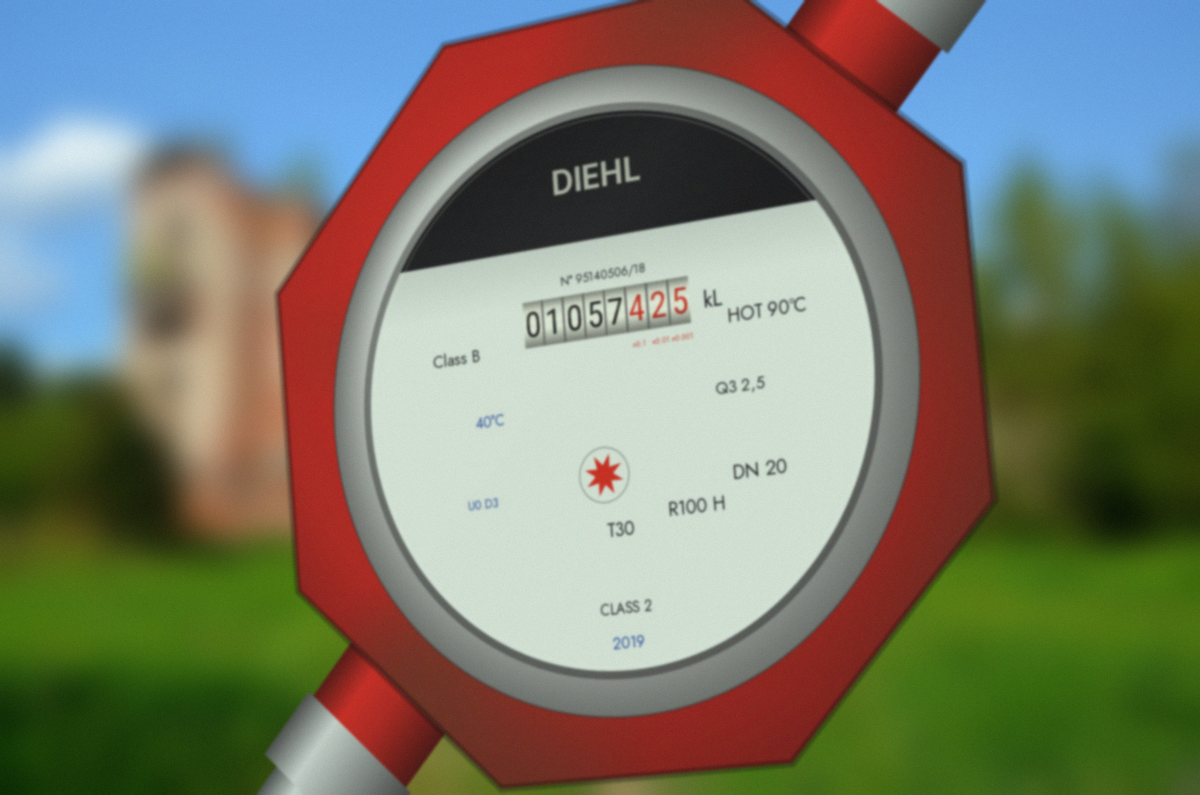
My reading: 1057.425 kL
